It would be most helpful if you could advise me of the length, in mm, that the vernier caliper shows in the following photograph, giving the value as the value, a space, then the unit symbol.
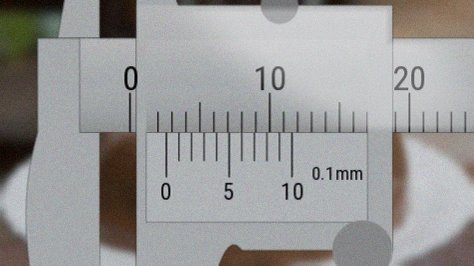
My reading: 2.6 mm
